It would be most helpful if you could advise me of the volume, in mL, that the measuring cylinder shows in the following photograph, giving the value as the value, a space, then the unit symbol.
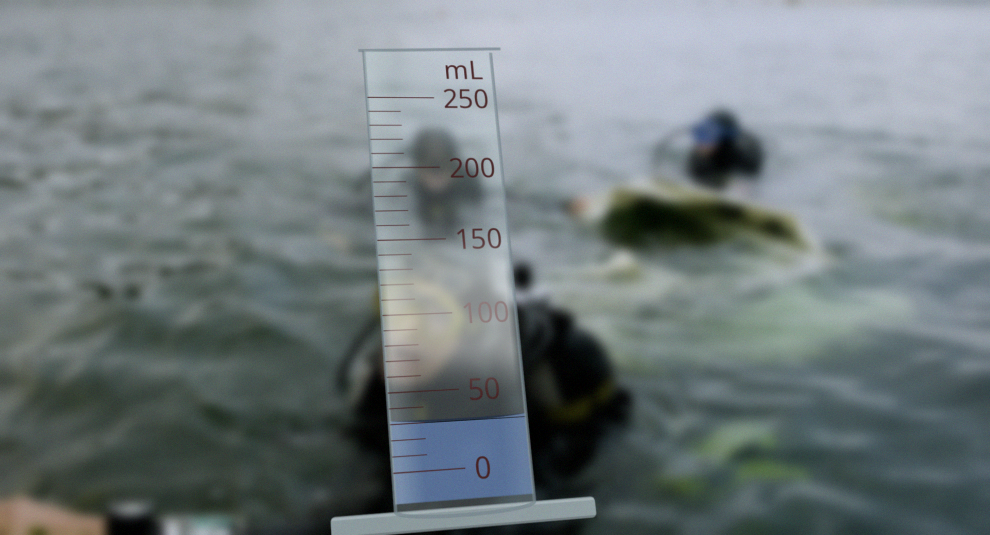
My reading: 30 mL
